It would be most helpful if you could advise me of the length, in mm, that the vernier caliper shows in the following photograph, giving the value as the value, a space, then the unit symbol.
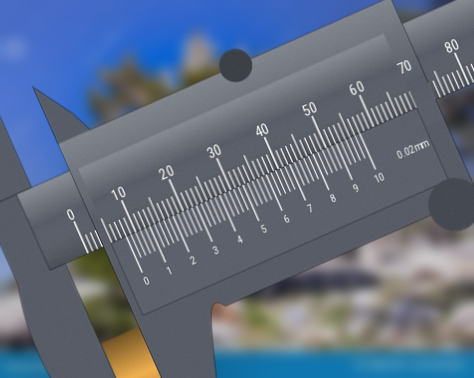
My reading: 8.0 mm
